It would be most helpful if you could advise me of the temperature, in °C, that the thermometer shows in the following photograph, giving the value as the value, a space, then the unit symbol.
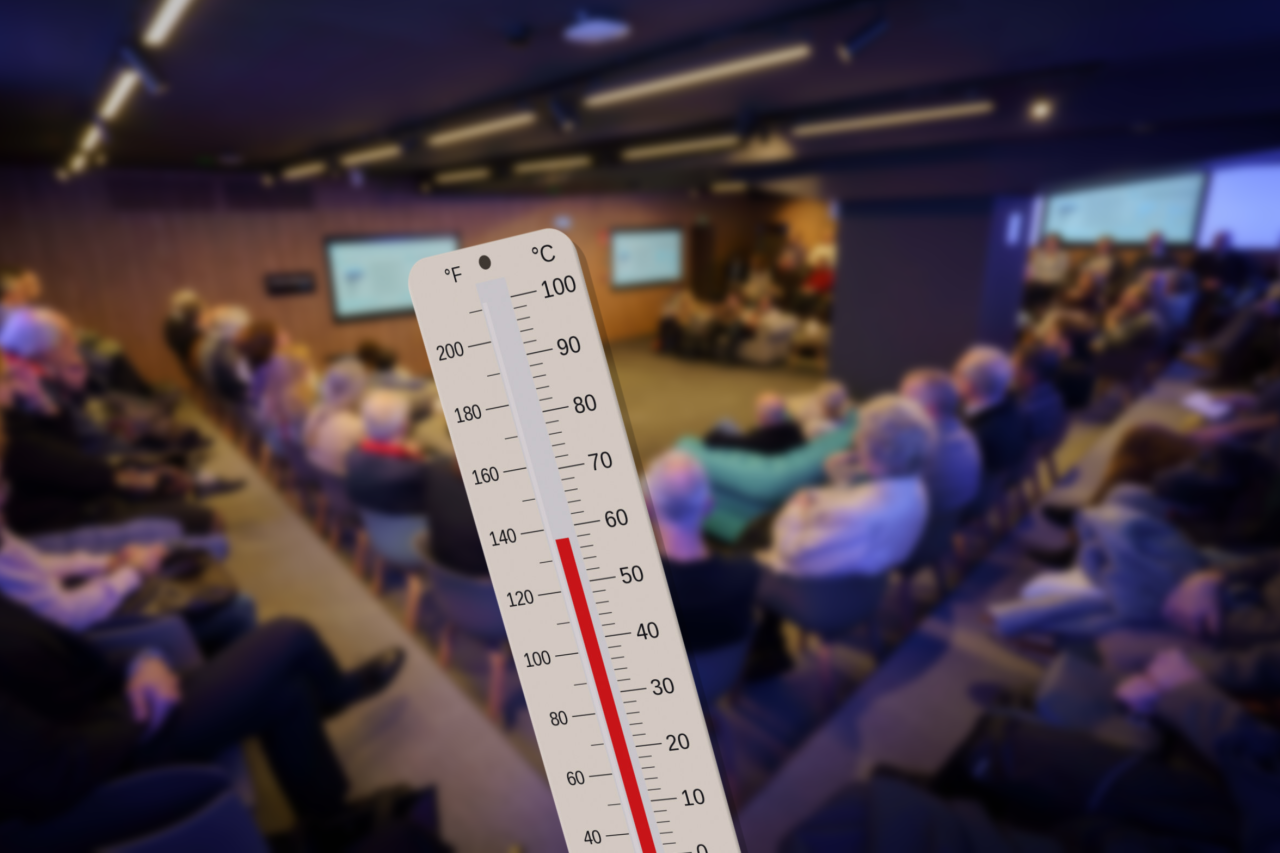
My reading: 58 °C
